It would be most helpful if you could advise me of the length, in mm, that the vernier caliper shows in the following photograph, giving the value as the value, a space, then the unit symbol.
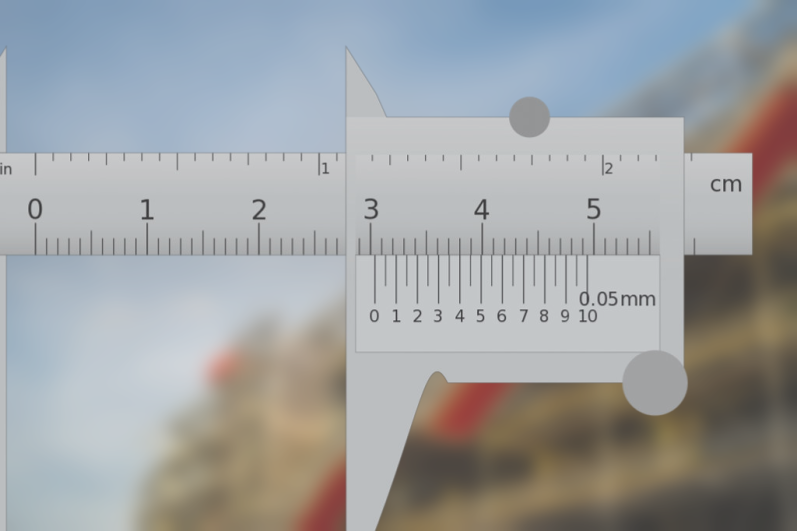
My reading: 30.4 mm
